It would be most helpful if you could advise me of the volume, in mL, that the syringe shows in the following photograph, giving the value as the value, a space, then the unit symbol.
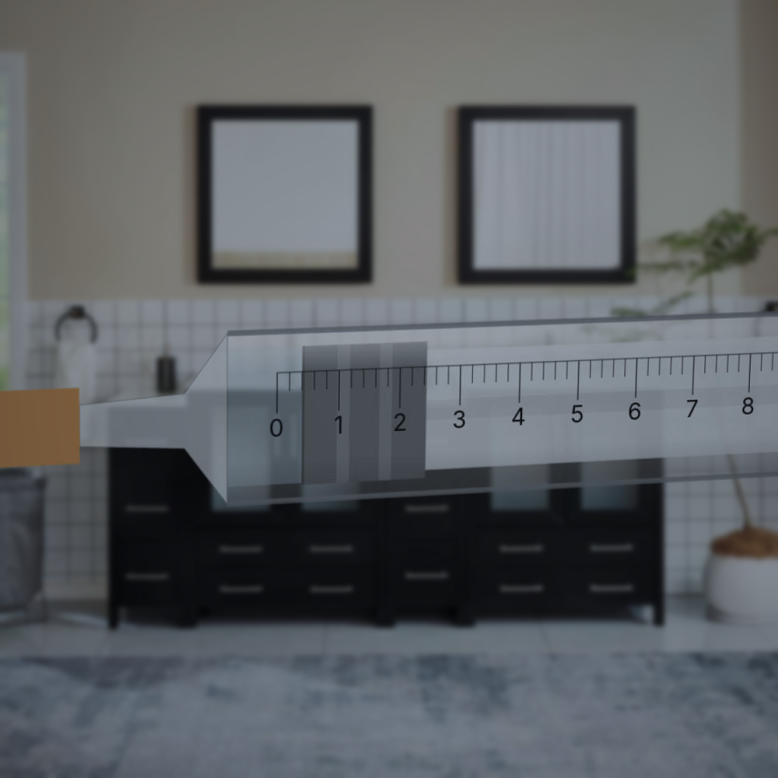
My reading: 0.4 mL
